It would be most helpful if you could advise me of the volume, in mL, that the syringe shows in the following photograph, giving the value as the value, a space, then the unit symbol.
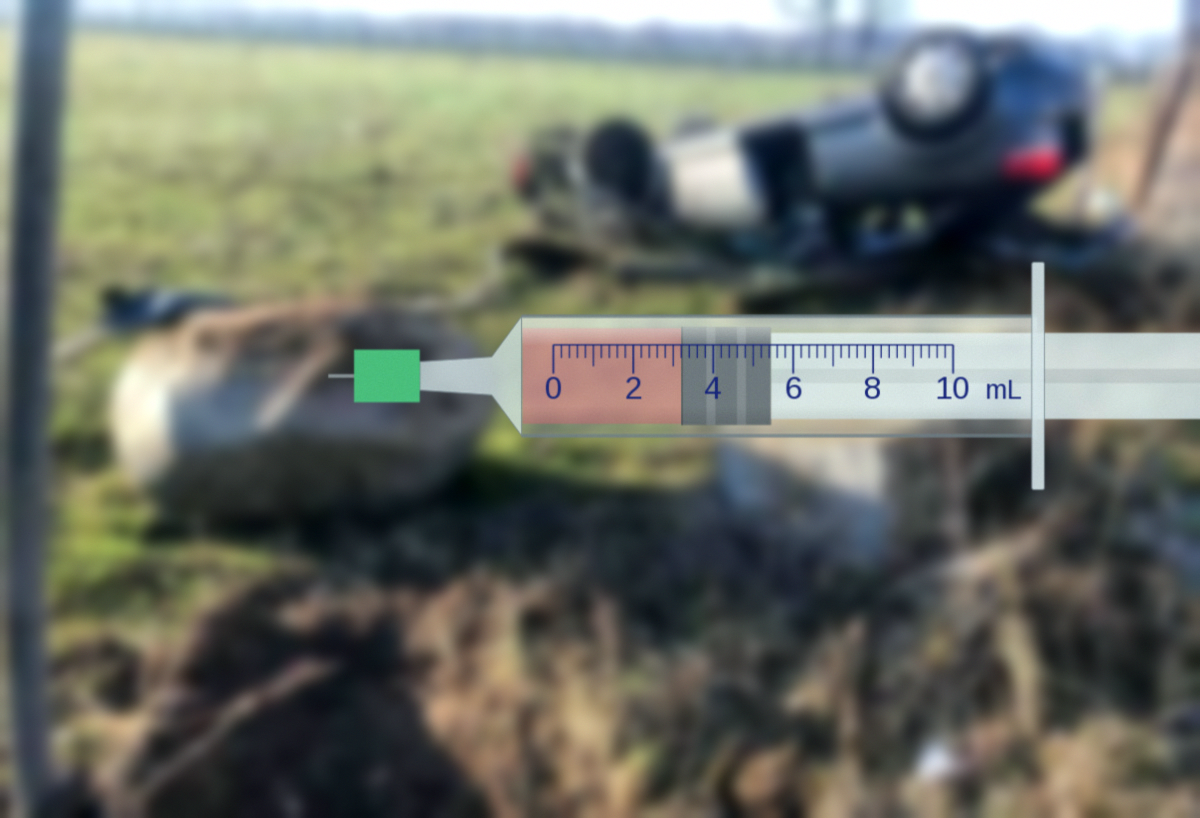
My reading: 3.2 mL
